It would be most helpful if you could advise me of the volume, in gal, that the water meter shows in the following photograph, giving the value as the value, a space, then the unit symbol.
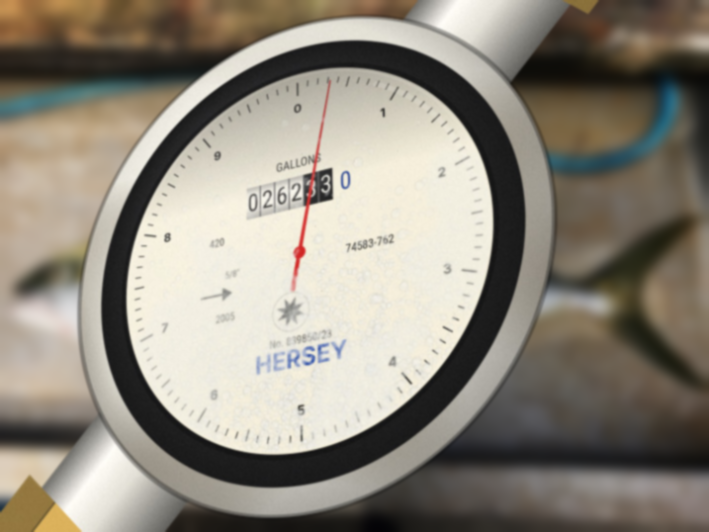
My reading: 262330.3 gal
